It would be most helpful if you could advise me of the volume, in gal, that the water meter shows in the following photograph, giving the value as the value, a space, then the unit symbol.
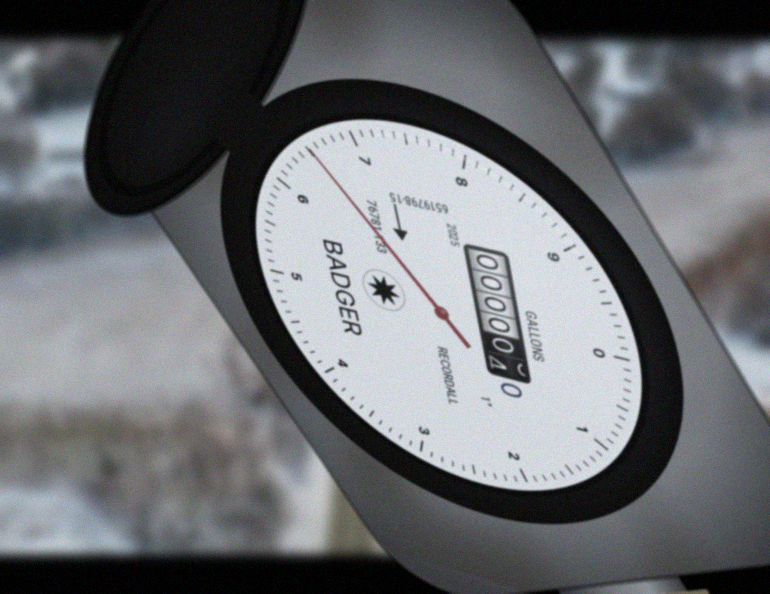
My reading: 36.5 gal
